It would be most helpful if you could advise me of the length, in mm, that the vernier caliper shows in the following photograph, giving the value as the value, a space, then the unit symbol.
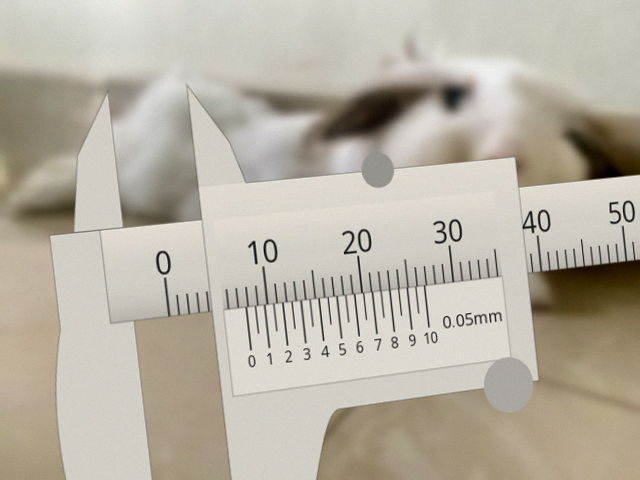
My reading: 7.8 mm
